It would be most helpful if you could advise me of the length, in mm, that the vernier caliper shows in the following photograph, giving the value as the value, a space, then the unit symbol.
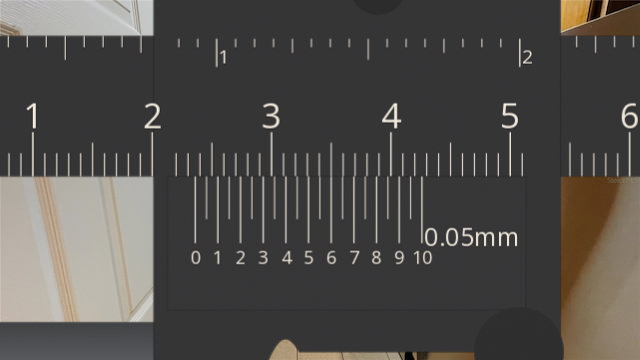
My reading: 23.6 mm
